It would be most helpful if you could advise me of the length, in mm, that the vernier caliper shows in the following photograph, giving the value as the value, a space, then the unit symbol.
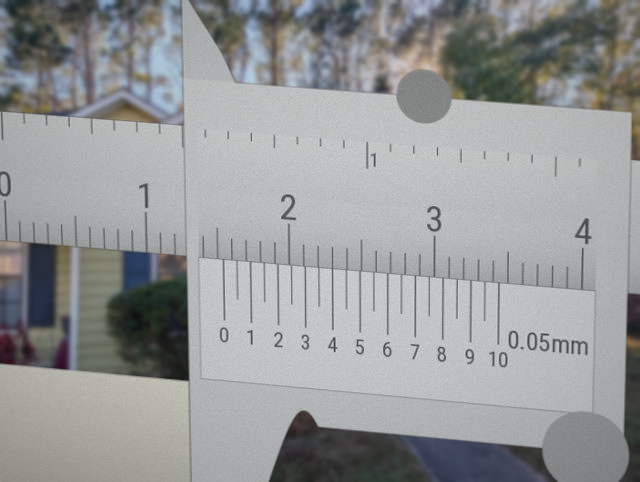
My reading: 15.4 mm
